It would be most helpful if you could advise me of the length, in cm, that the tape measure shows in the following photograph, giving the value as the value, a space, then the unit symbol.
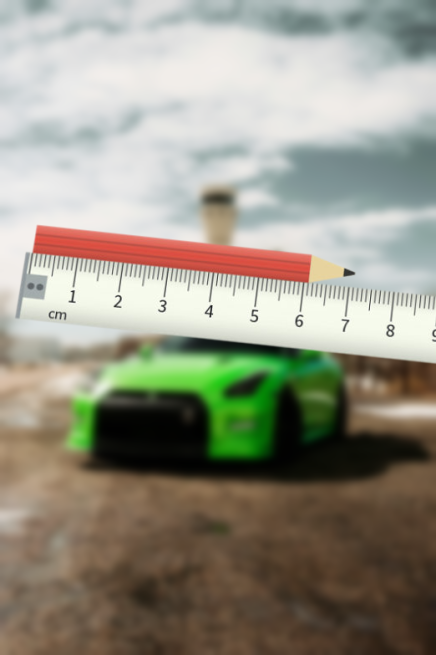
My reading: 7.1 cm
